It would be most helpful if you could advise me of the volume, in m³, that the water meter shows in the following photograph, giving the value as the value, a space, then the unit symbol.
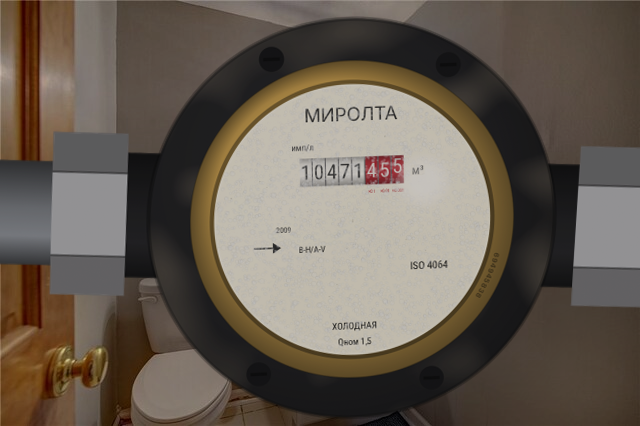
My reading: 10471.455 m³
